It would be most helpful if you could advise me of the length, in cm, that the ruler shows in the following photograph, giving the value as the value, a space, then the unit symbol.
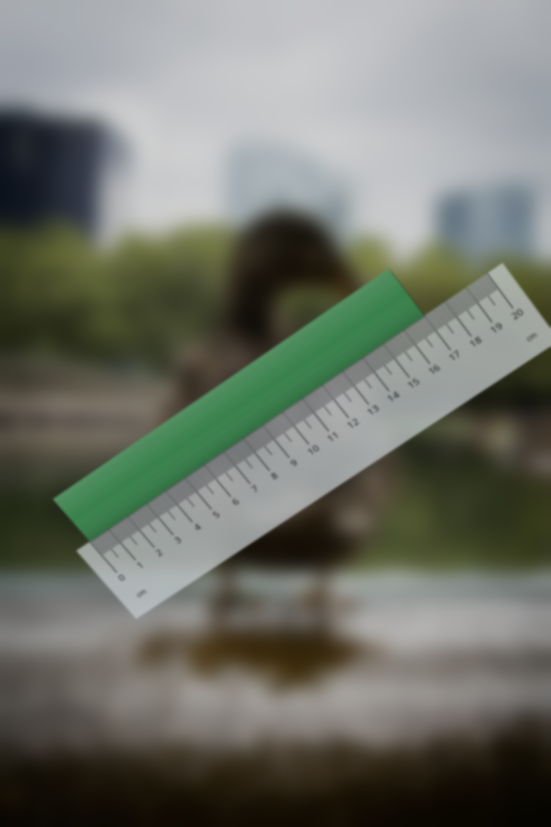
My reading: 17 cm
